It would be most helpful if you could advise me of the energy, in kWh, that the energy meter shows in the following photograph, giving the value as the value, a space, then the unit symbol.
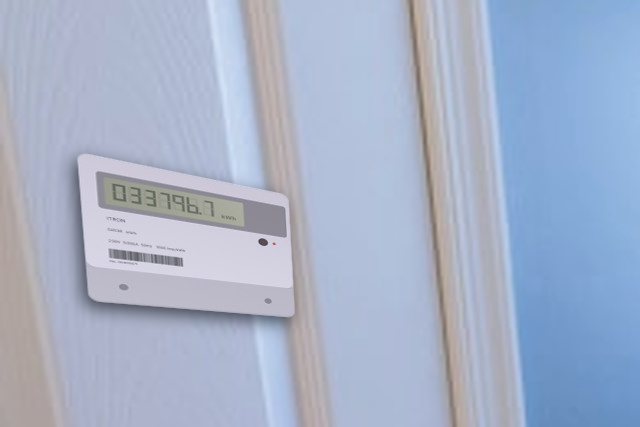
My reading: 33796.7 kWh
